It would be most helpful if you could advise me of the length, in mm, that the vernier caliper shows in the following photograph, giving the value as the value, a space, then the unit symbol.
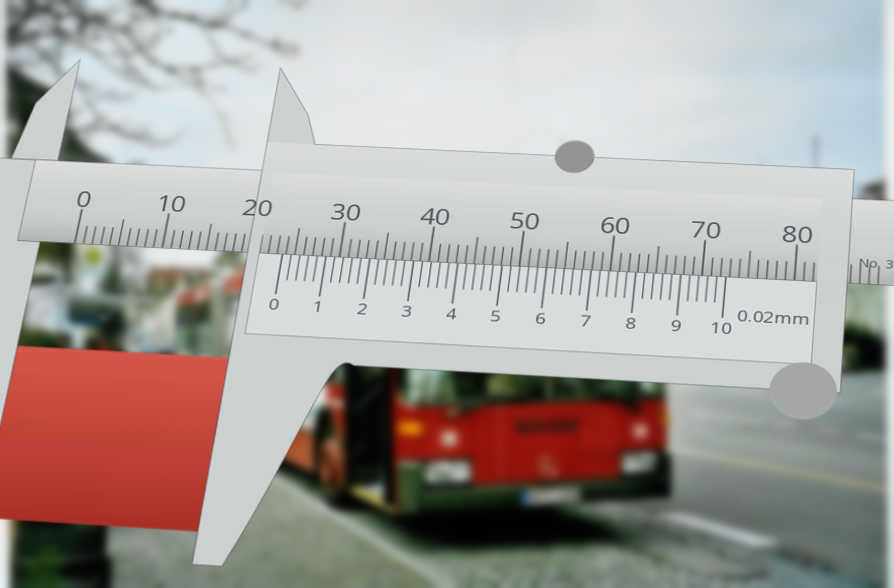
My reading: 23.6 mm
